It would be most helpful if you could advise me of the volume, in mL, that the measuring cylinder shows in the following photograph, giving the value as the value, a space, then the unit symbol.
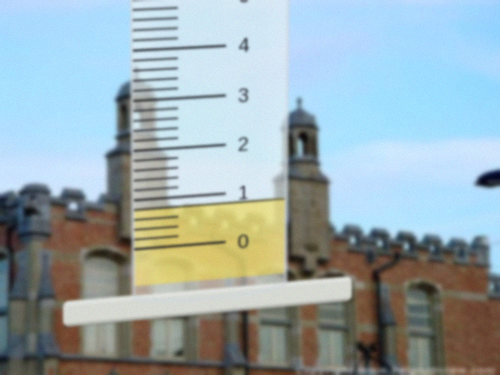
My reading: 0.8 mL
